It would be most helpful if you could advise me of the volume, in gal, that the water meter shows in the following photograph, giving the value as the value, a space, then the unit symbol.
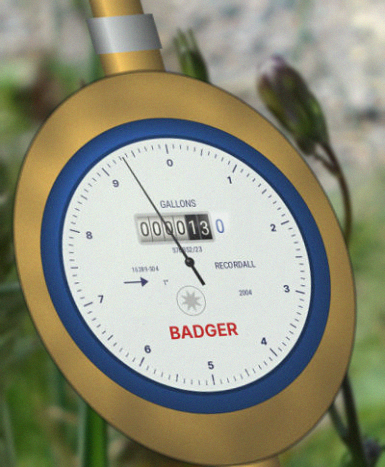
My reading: 129.3 gal
